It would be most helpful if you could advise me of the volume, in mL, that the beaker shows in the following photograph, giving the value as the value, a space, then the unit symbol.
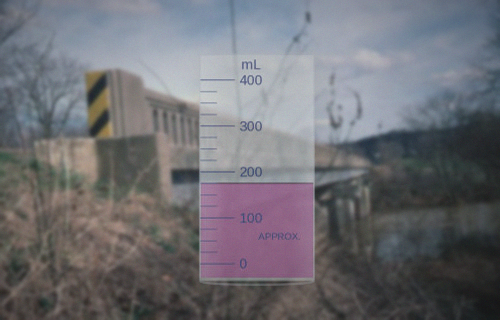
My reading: 175 mL
